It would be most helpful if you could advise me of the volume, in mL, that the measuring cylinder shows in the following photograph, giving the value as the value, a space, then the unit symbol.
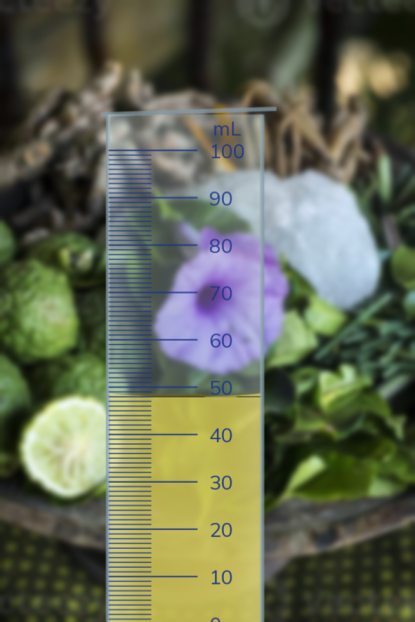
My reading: 48 mL
